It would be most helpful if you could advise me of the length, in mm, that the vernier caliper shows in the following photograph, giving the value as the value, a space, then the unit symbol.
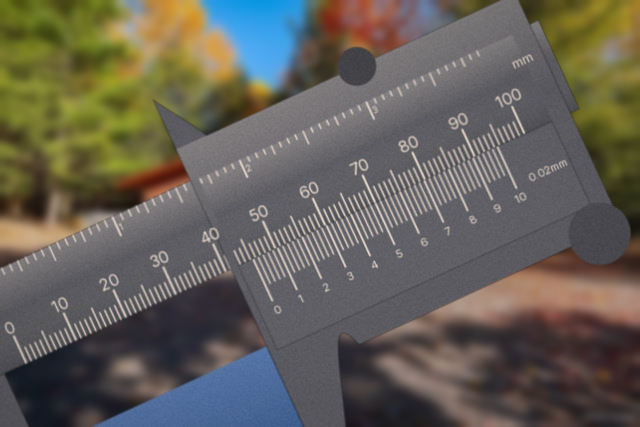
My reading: 45.5 mm
